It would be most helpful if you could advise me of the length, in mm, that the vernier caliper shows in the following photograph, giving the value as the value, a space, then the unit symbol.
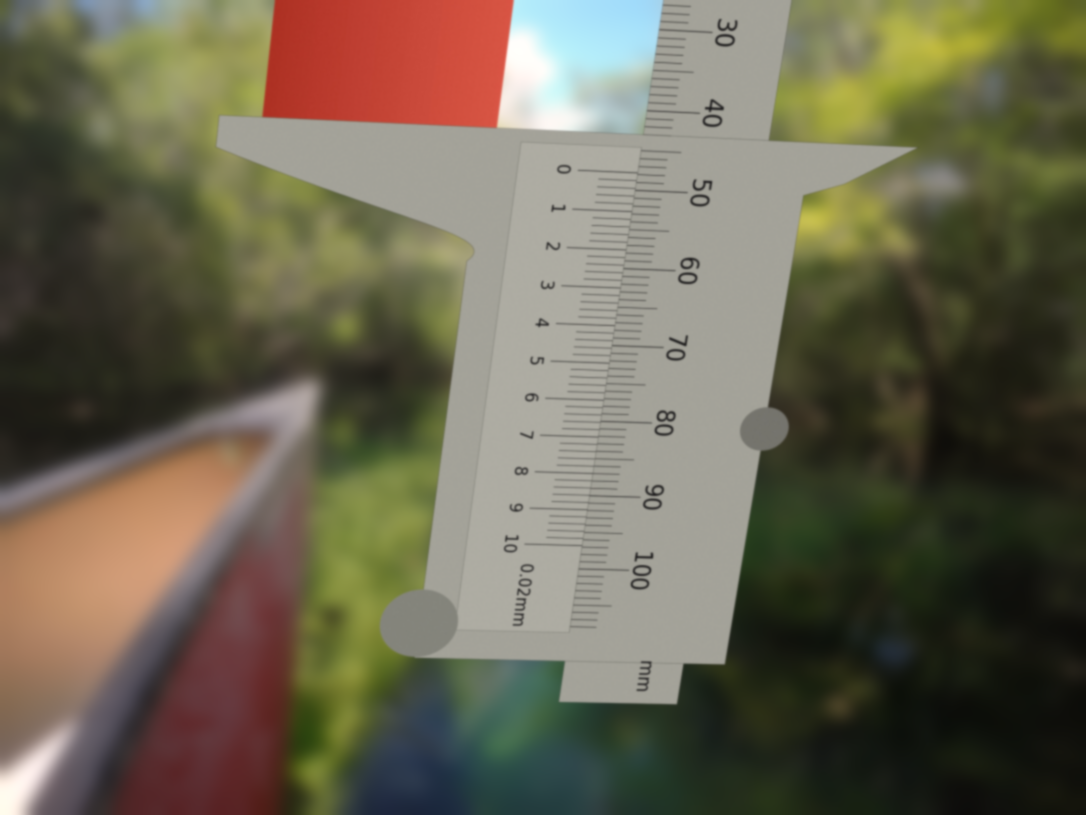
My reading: 47.8 mm
